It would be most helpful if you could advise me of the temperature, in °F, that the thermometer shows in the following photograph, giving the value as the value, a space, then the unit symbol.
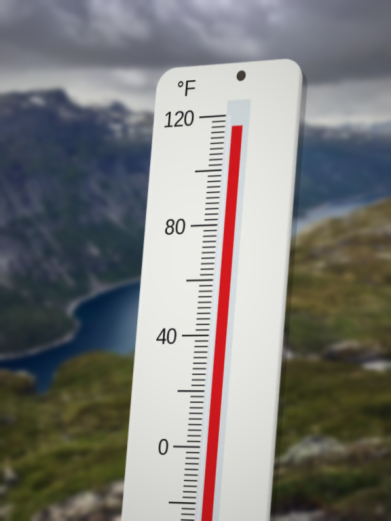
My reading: 116 °F
